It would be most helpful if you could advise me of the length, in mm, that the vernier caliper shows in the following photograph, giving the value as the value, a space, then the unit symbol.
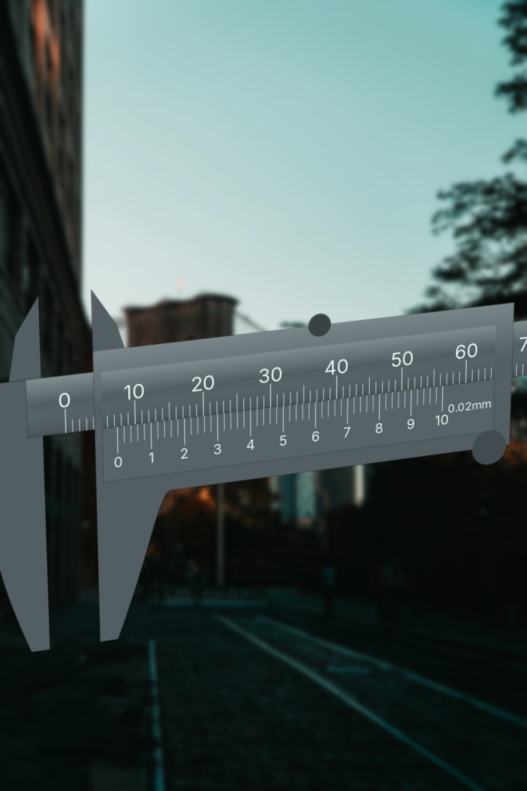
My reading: 7.4 mm
